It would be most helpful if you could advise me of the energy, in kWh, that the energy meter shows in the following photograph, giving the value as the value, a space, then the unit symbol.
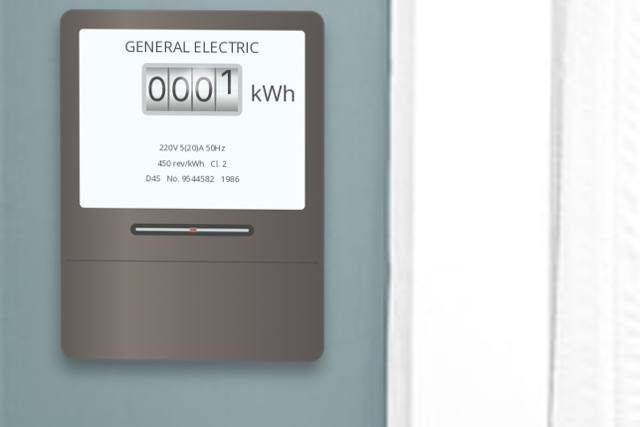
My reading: 1 kWh
